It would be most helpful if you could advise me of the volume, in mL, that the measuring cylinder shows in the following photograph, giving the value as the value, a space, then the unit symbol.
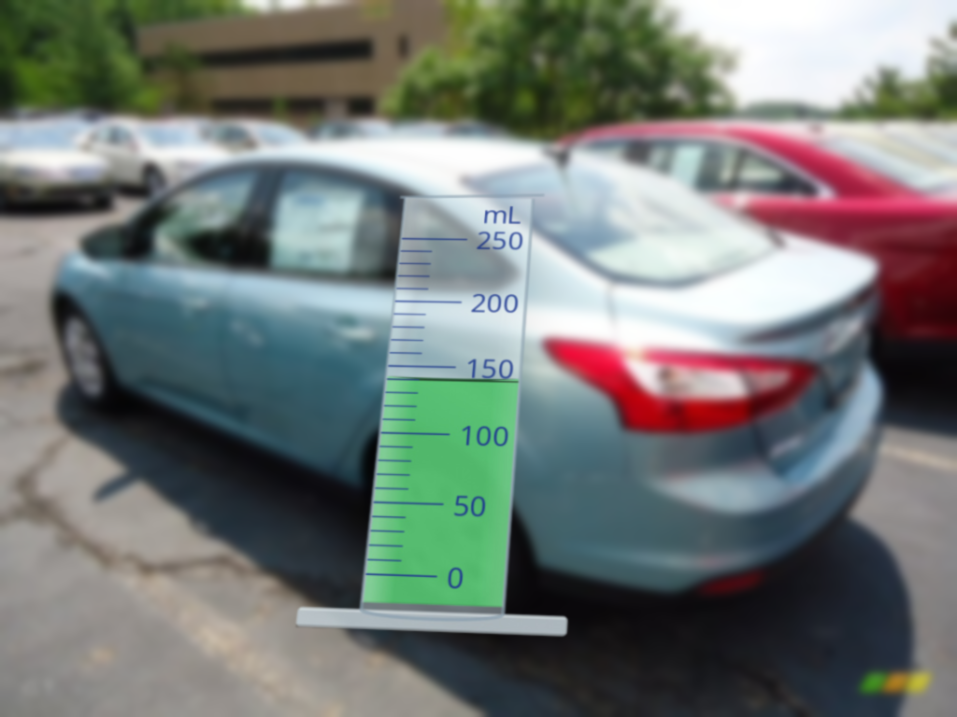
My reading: 140 mL
